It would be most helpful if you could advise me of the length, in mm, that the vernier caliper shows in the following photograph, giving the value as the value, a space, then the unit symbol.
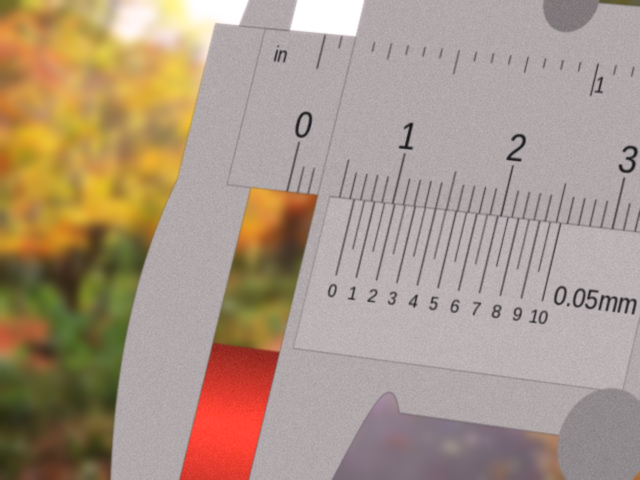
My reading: 6.4 mm
